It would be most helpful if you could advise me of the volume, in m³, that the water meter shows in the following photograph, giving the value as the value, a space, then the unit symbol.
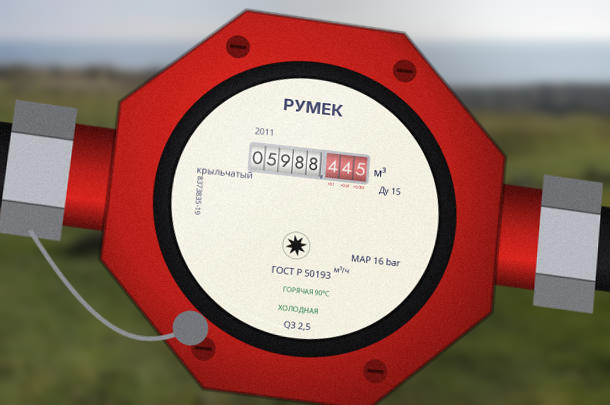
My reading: 5988.445 m³
